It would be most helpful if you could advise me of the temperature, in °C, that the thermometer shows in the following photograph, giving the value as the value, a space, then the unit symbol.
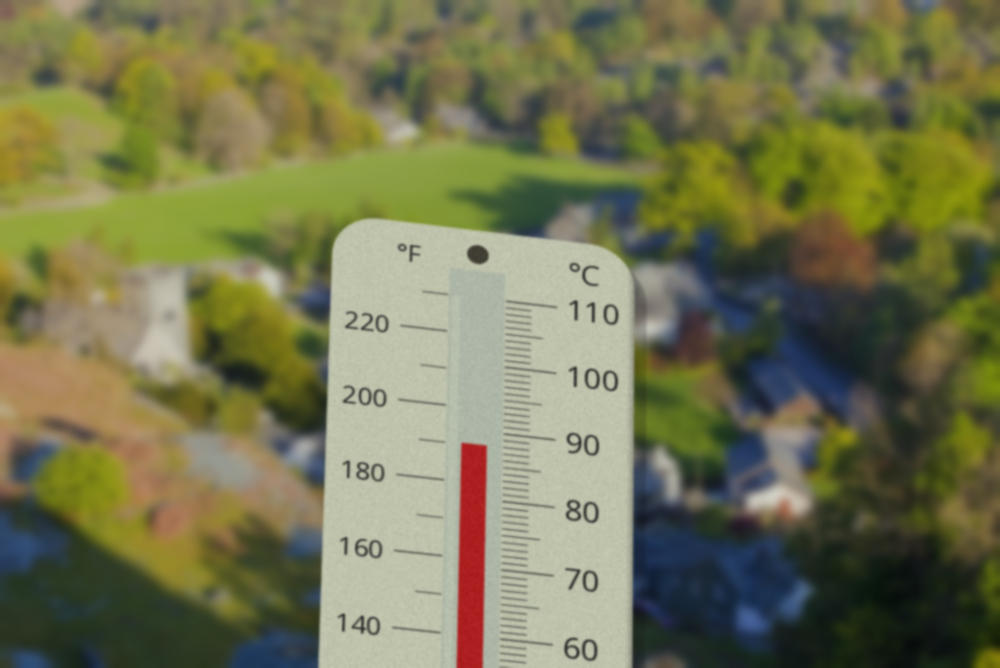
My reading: 88 °C
